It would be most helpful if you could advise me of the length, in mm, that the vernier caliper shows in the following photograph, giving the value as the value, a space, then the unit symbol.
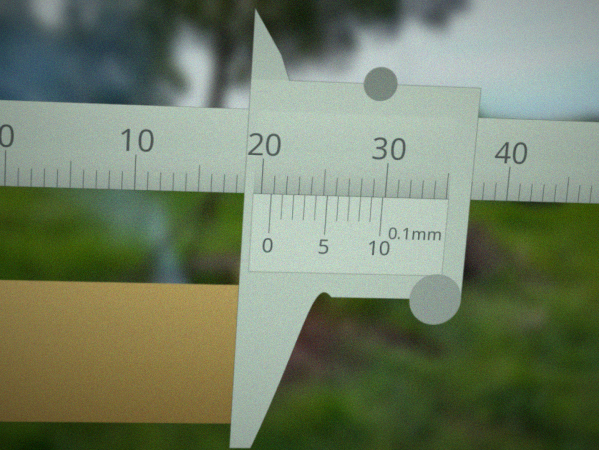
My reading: 20.8 mm
